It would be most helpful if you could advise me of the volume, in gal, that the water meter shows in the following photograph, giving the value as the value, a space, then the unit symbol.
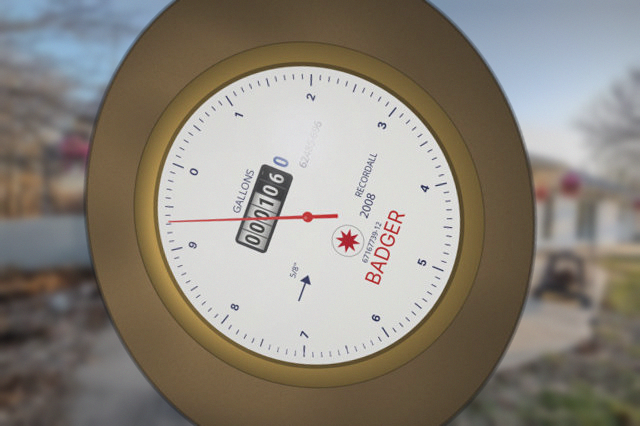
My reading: 1059.3 gal
